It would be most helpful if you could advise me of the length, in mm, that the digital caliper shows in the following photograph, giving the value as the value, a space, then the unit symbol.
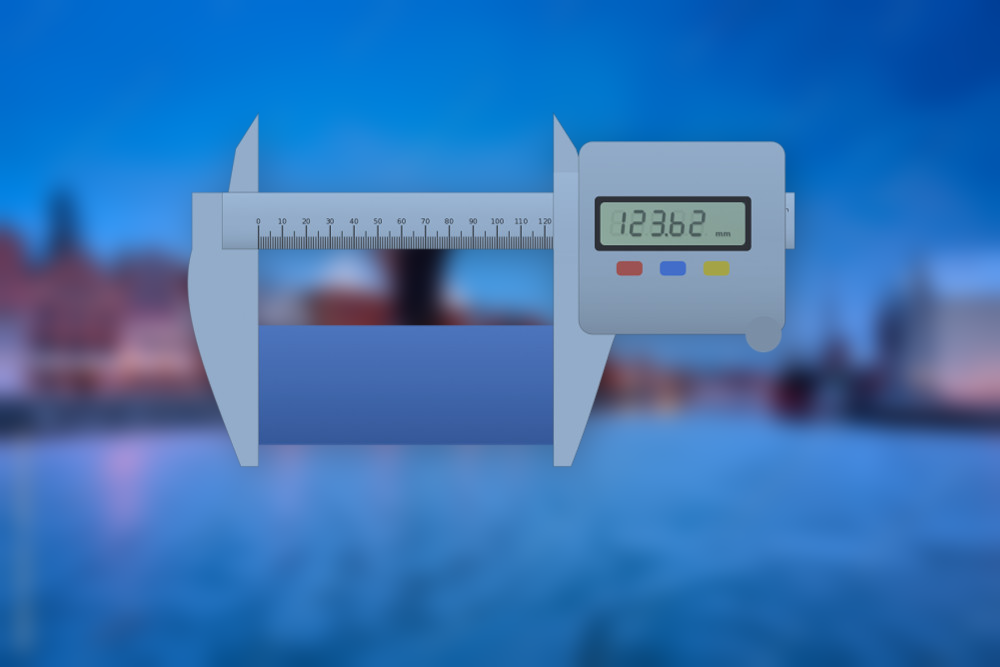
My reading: 123.62 mm
